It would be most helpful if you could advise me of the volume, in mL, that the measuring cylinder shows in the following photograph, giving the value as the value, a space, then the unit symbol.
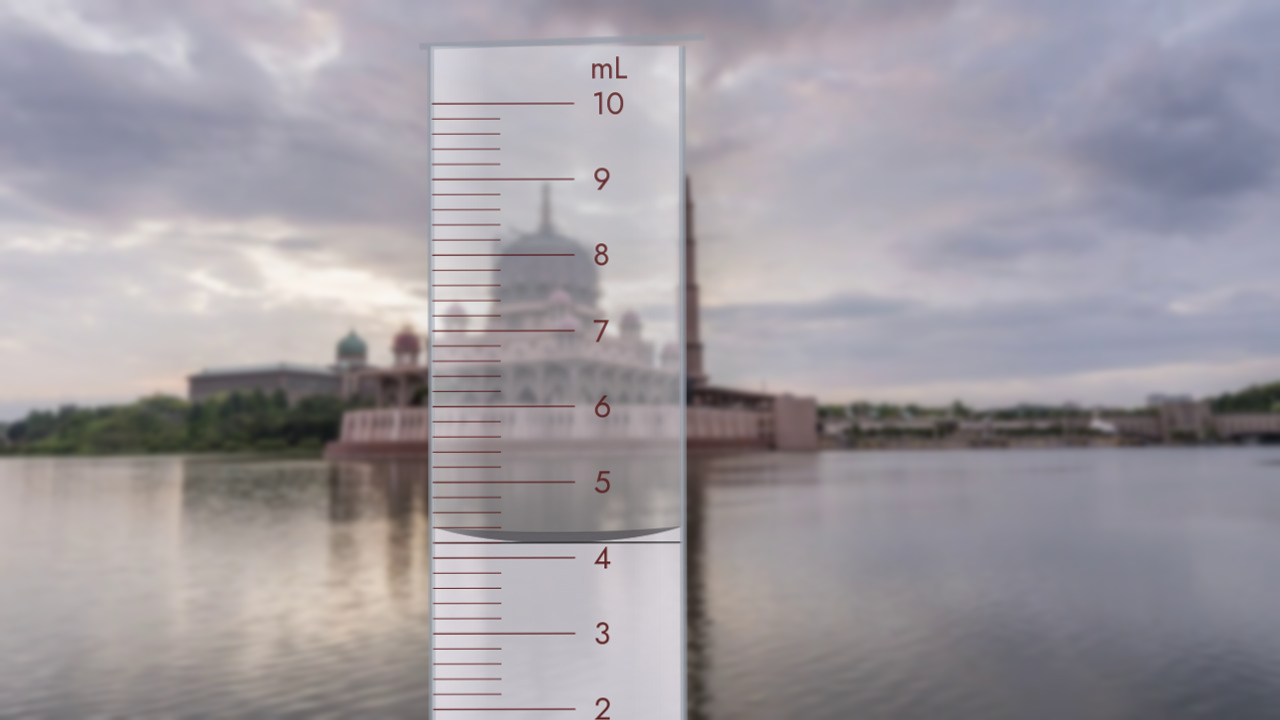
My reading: 4.2 mL
